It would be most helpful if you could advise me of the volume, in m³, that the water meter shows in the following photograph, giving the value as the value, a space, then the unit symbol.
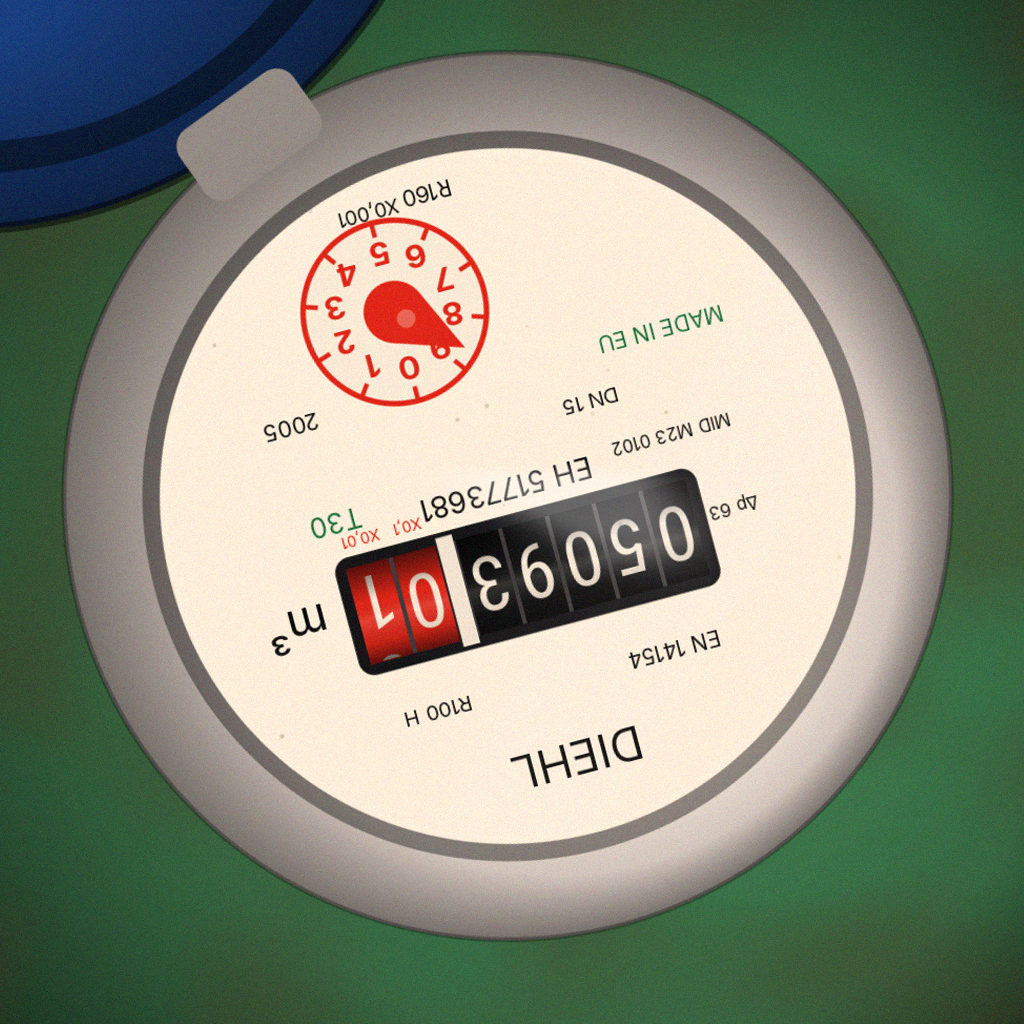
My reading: 5093.008 m³
